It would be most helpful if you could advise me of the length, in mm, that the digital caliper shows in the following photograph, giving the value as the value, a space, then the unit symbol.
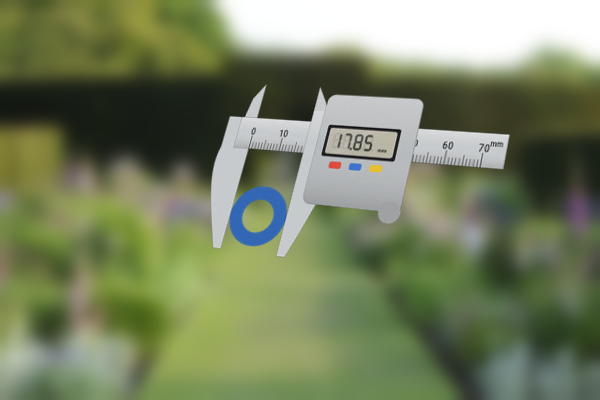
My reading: 17.85 mm
